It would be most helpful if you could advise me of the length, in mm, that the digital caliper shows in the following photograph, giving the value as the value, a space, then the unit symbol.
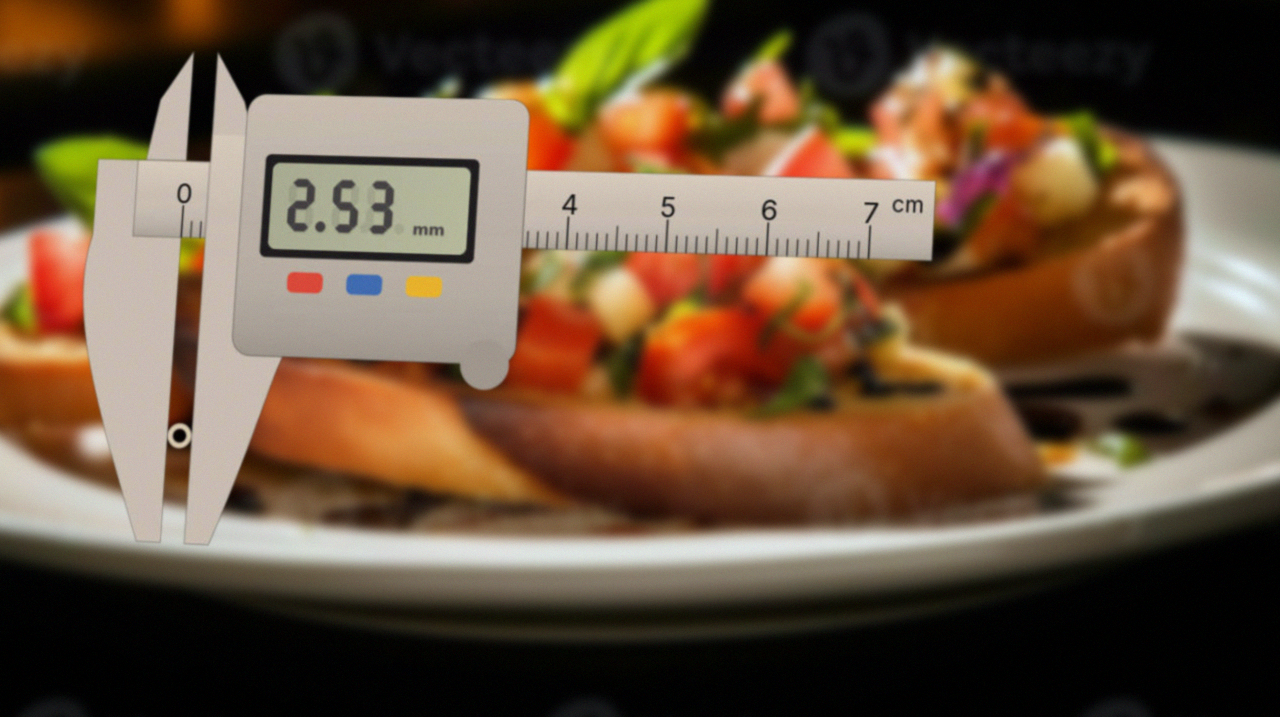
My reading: 2.53 mm
